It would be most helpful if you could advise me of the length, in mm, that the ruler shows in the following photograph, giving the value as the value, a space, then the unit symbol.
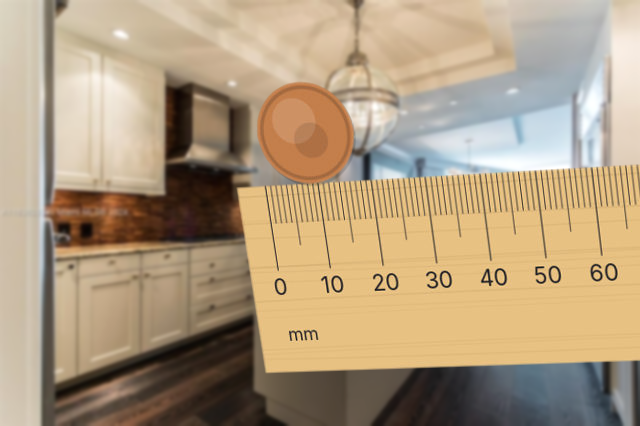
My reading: 18 mm
